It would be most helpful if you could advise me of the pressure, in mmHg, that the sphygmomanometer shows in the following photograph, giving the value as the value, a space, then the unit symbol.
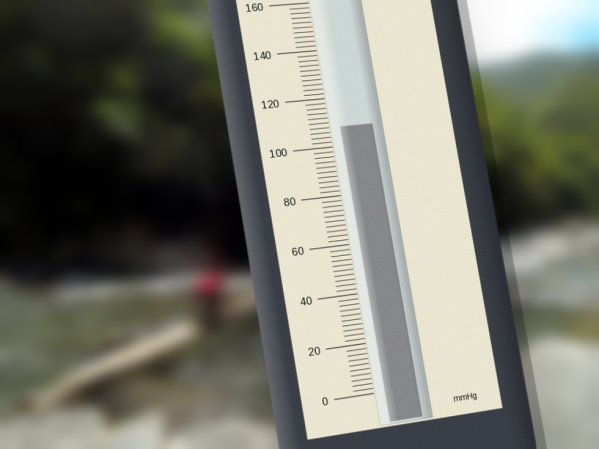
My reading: 108 mmHg
